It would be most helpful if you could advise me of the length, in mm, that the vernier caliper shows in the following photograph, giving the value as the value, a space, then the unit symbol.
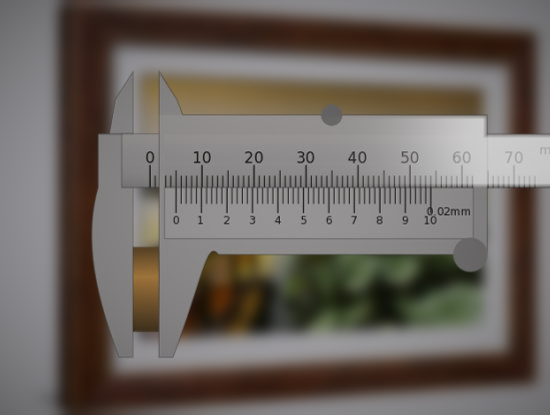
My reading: 5.0 mm
